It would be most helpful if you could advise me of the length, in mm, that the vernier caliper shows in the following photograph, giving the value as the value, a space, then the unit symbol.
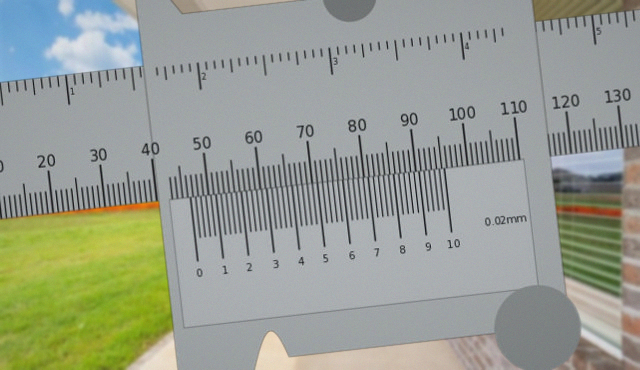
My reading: 46.5 mm
